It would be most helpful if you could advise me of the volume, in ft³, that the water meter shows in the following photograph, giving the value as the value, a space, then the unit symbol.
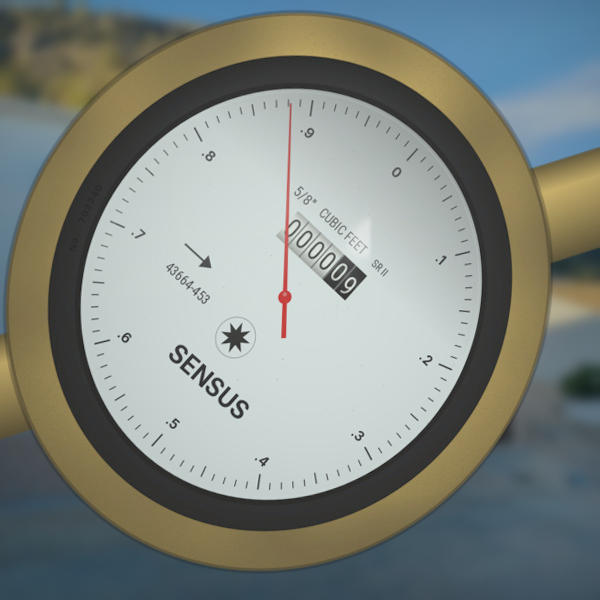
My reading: 8.88 ft³
